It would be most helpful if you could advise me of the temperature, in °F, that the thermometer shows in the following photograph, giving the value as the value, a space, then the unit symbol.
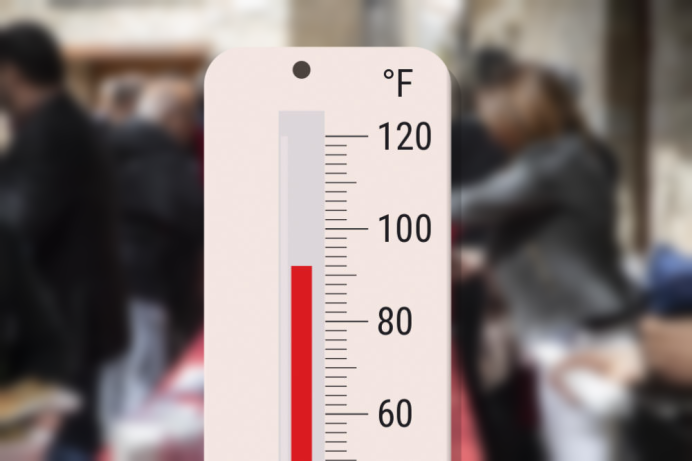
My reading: 92 °F
